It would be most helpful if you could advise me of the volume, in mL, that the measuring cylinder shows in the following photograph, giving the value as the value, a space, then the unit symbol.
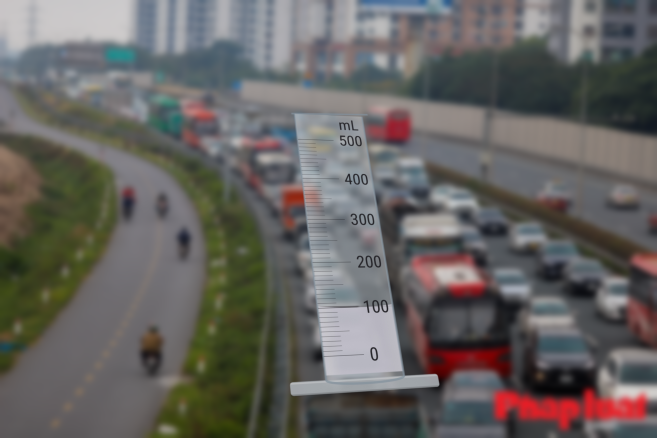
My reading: 100 mL
